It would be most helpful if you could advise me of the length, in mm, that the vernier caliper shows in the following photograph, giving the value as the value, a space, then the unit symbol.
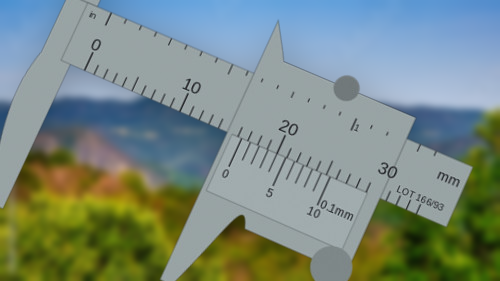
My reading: 16.4 mm
